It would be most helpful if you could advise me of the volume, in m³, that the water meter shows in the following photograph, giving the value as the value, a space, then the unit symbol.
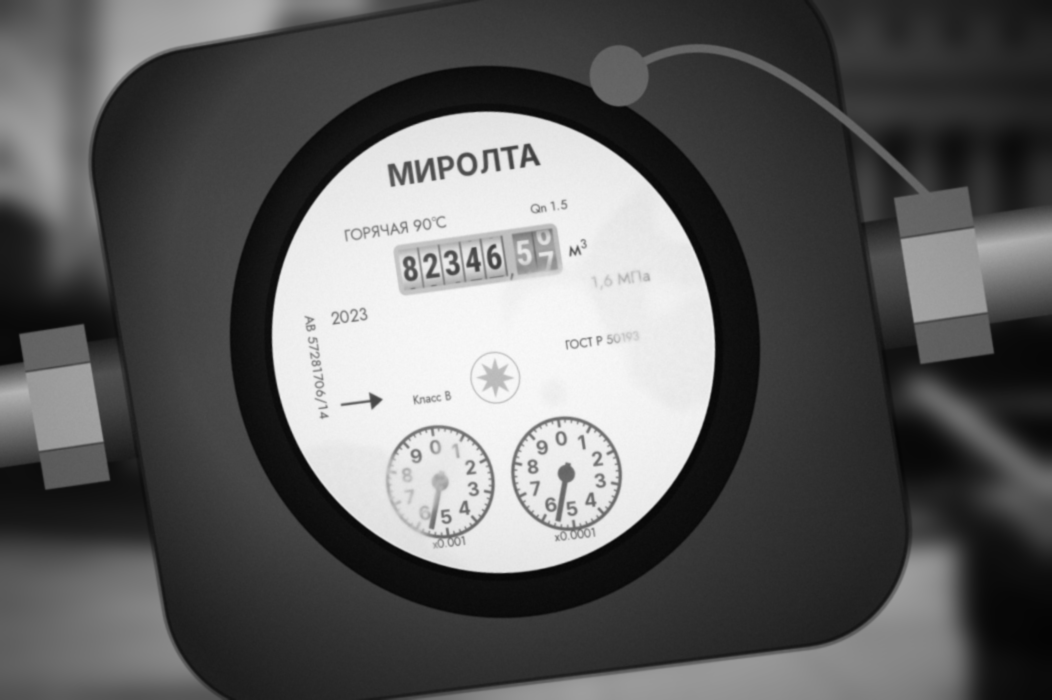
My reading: 82346.5655 m³
